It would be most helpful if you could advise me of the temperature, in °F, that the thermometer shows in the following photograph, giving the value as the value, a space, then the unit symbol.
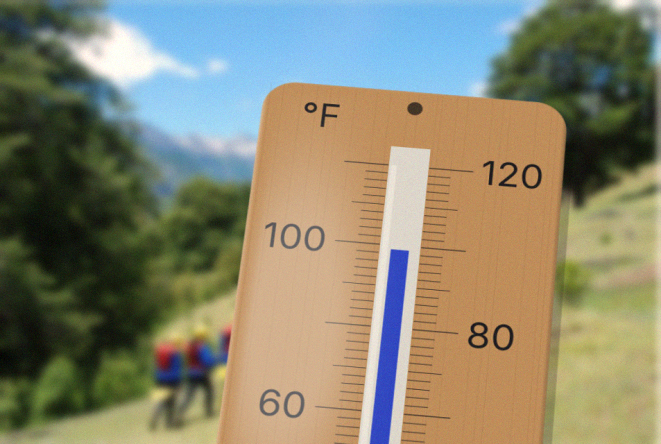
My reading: 99 °F
